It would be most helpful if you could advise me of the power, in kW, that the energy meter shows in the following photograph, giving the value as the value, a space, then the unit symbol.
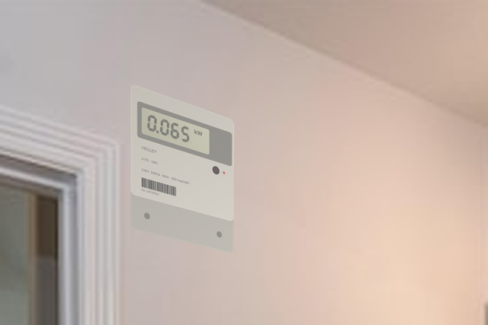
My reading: 0.065 kW
